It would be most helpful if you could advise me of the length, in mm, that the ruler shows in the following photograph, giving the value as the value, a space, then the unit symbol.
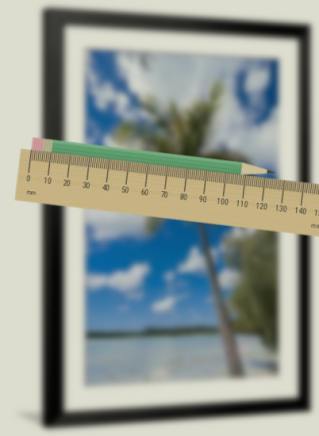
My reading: 125 mm
